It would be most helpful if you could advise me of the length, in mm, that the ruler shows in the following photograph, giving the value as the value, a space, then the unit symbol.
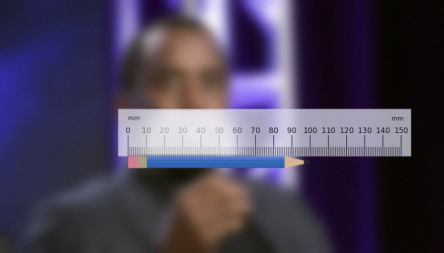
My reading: 100 mm
